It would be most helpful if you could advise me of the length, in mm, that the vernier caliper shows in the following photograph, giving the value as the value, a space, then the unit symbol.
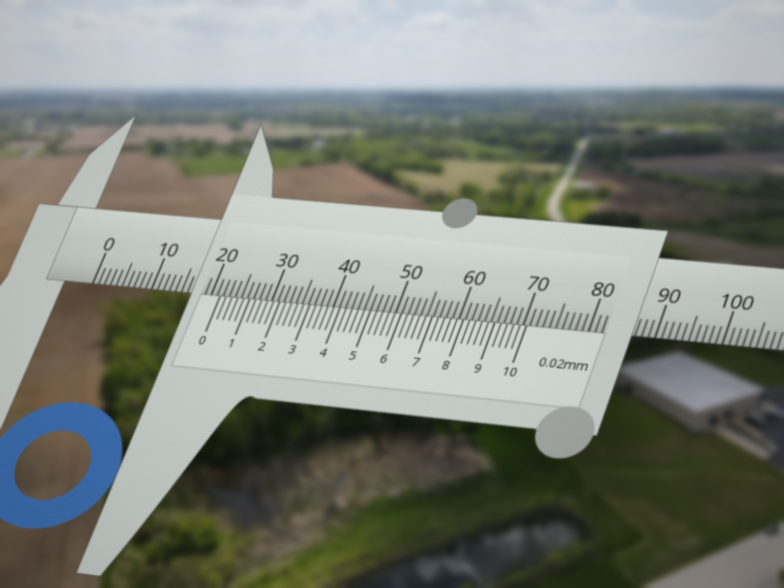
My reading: 21.5 mm
